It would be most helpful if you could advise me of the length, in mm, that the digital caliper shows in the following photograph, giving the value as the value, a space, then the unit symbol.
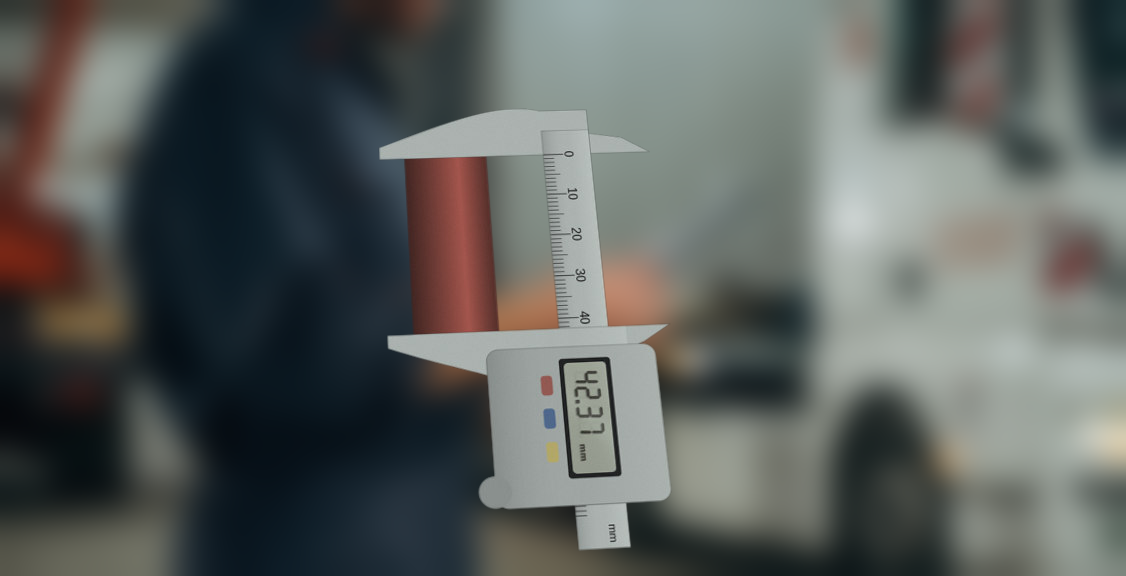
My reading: 42.37 mm
